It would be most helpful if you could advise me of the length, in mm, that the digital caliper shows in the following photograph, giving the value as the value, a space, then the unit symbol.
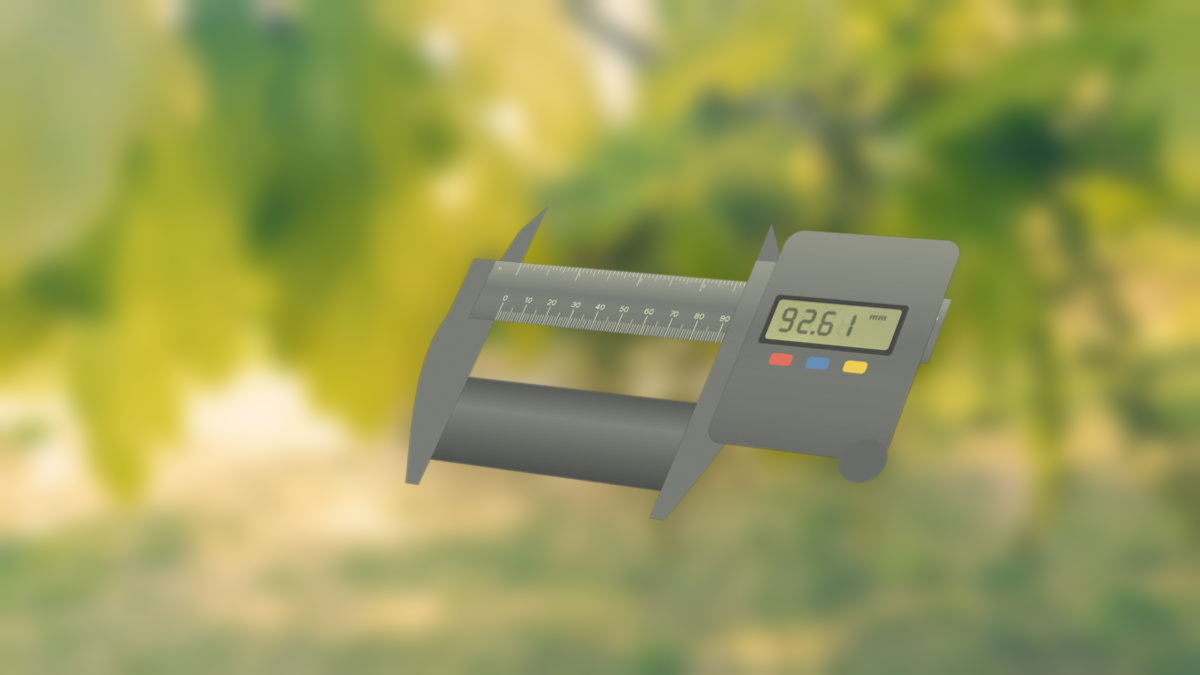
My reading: 92.61 mm
